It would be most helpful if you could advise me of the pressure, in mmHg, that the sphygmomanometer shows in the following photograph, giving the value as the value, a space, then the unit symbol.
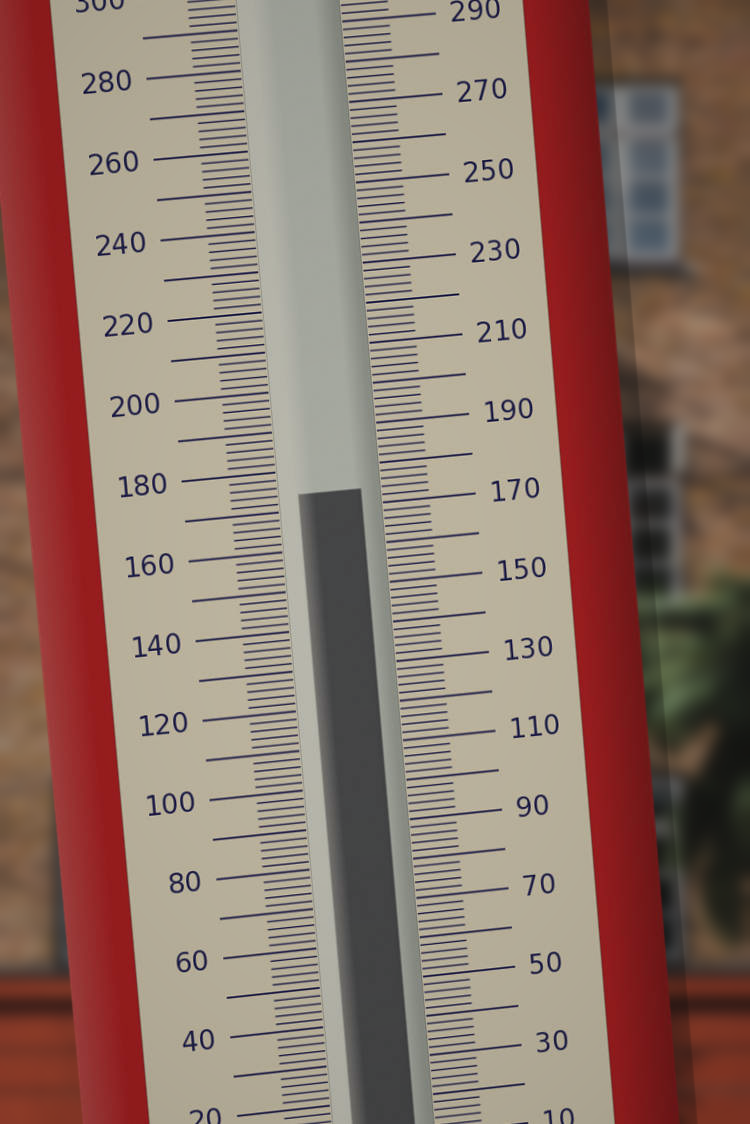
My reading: 174 mmHg
